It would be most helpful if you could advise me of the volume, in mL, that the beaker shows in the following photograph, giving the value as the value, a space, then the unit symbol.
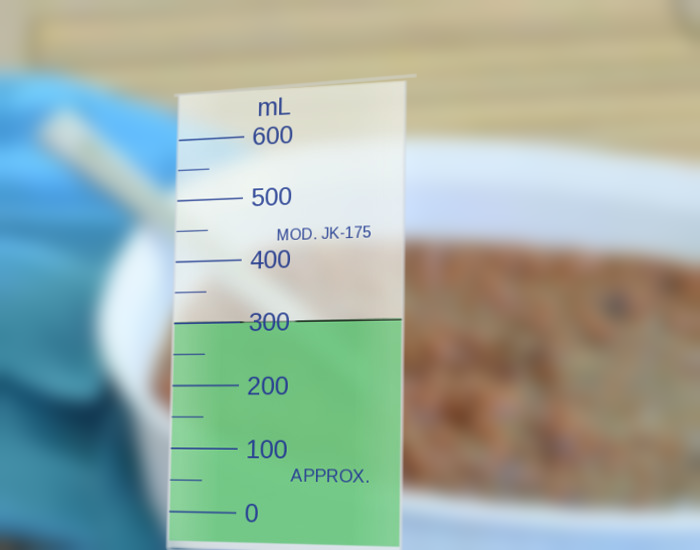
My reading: 300 mL
